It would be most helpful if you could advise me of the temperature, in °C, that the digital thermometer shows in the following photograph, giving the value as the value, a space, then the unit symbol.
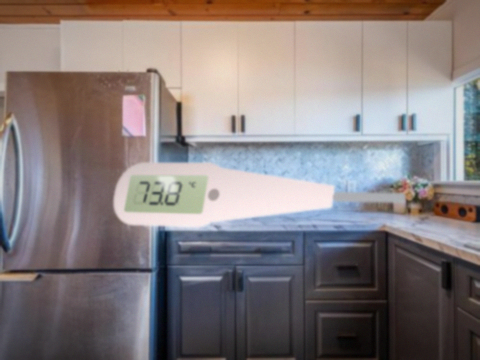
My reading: 73.8 °C
